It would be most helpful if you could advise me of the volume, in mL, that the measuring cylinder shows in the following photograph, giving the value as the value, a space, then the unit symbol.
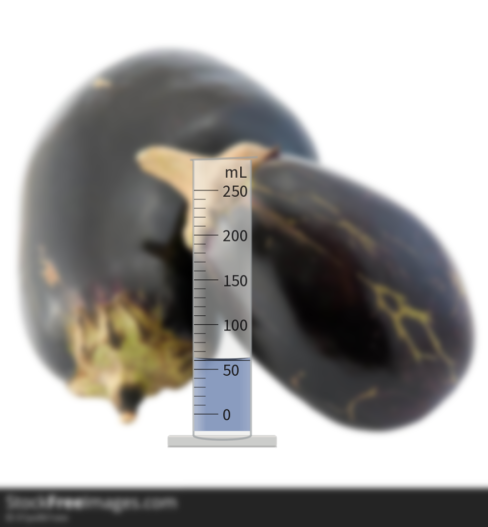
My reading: 60 mL
